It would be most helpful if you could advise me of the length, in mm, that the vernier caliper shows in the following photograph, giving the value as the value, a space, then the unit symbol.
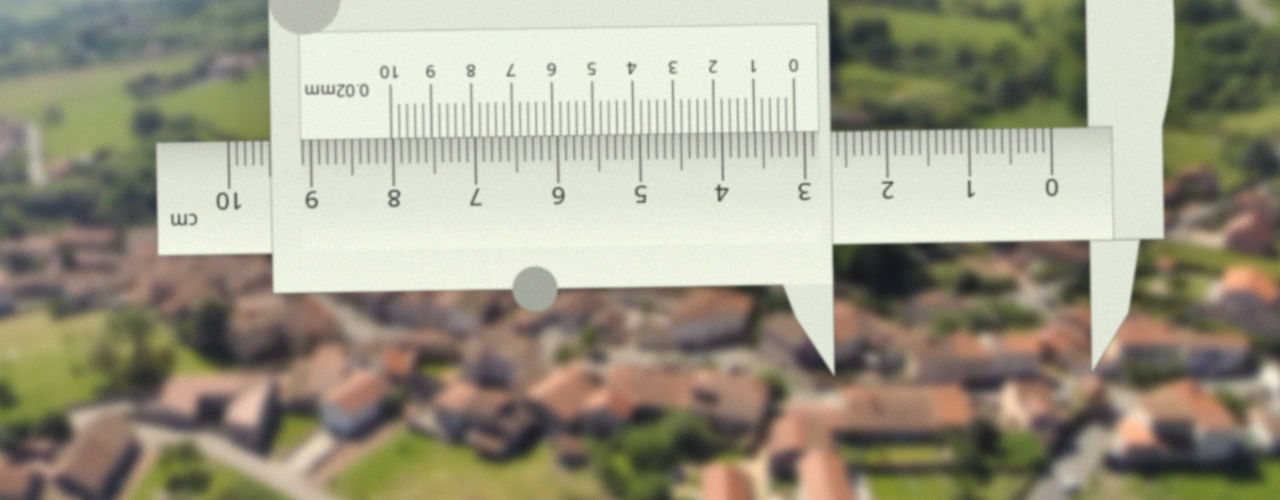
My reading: 31.2 mm
